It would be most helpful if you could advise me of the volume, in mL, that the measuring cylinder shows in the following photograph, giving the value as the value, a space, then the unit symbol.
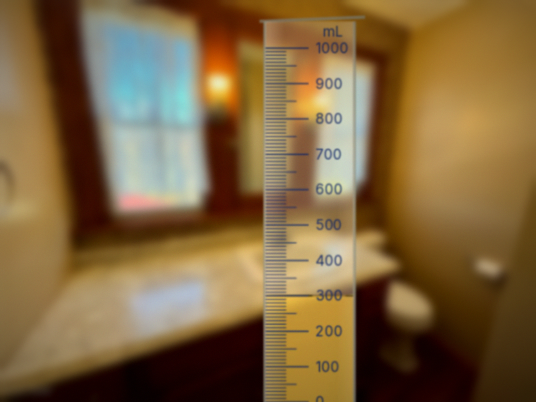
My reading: 300 mL
